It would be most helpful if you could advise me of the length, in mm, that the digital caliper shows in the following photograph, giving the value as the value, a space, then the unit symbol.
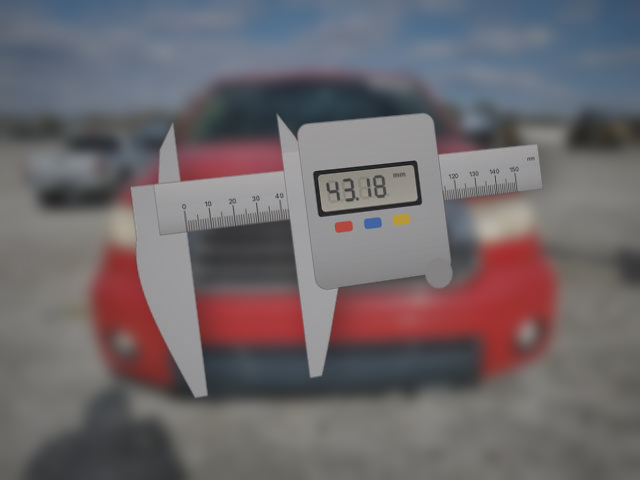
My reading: 43.18 mm
